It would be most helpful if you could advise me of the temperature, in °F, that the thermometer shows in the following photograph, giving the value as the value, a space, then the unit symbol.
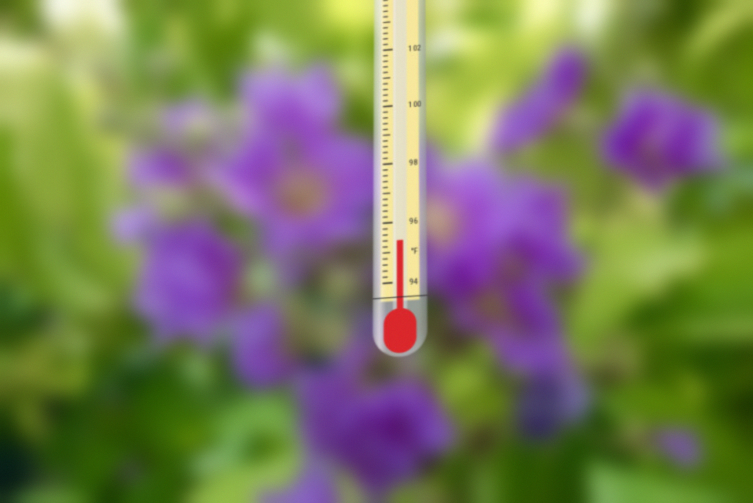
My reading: 95.4 °F
